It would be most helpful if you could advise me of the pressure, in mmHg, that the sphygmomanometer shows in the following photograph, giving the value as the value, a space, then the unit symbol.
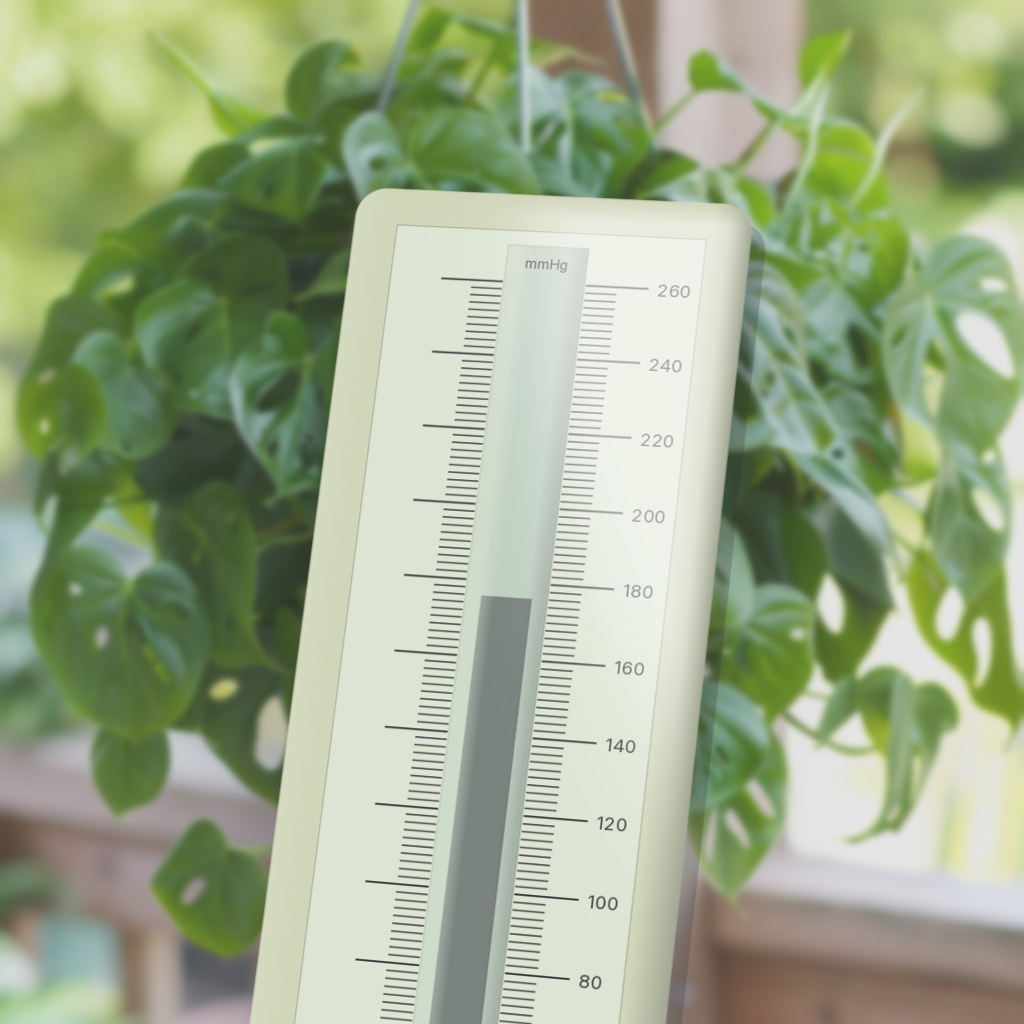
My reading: 176 mmHg
